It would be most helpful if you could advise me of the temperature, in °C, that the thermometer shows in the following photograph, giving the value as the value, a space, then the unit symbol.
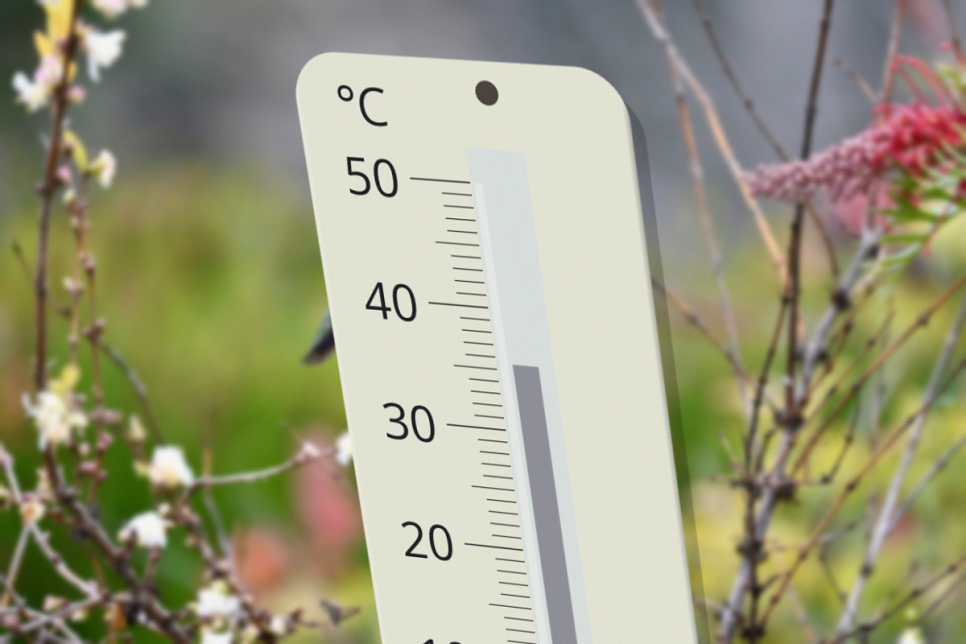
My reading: 35.5 °C
